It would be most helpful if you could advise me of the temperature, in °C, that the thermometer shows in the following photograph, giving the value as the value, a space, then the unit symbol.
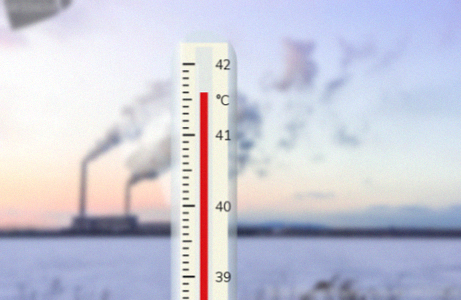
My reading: 41.6 °C
